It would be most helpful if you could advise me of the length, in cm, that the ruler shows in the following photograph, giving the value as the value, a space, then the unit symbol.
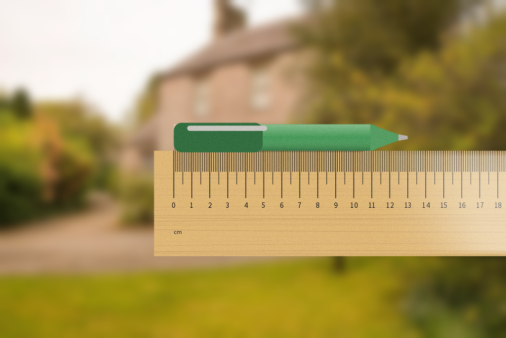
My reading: 13 cm
